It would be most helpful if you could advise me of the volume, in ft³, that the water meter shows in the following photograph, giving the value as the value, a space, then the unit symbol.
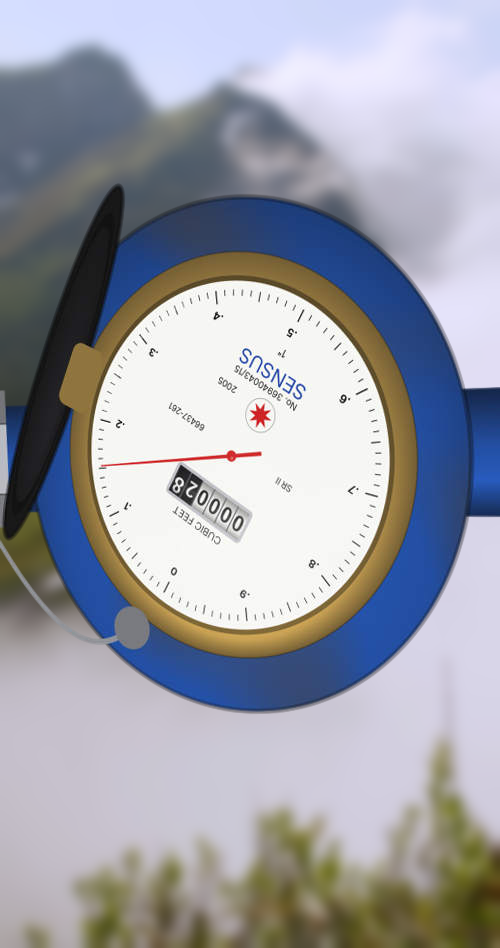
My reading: 28.15 ft³
